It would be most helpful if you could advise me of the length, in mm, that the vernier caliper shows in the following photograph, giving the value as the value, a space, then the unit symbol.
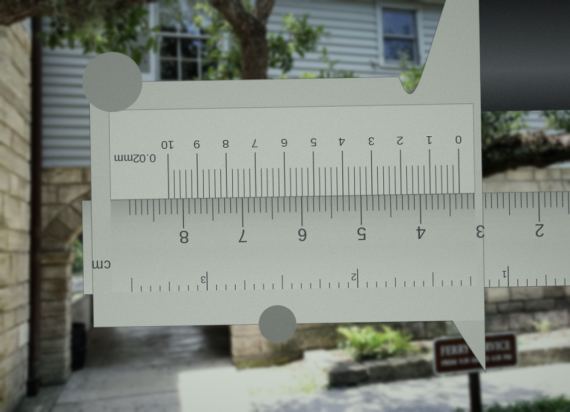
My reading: 33.4 mm
